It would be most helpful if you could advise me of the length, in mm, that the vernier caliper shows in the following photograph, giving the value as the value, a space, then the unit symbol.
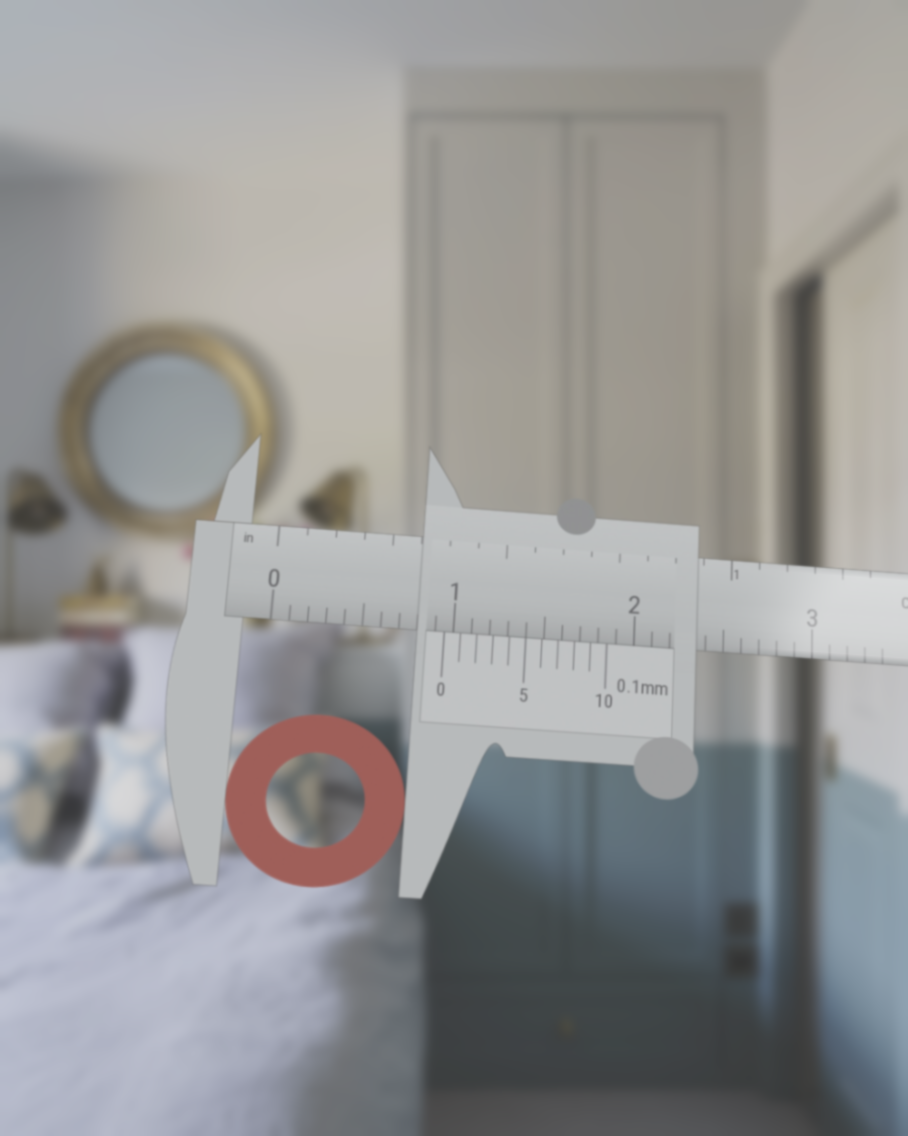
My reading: 9.5 mm
